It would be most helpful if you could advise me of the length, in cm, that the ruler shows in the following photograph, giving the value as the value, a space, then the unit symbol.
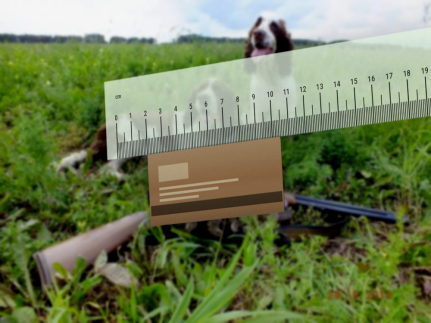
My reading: 8.5 cm
